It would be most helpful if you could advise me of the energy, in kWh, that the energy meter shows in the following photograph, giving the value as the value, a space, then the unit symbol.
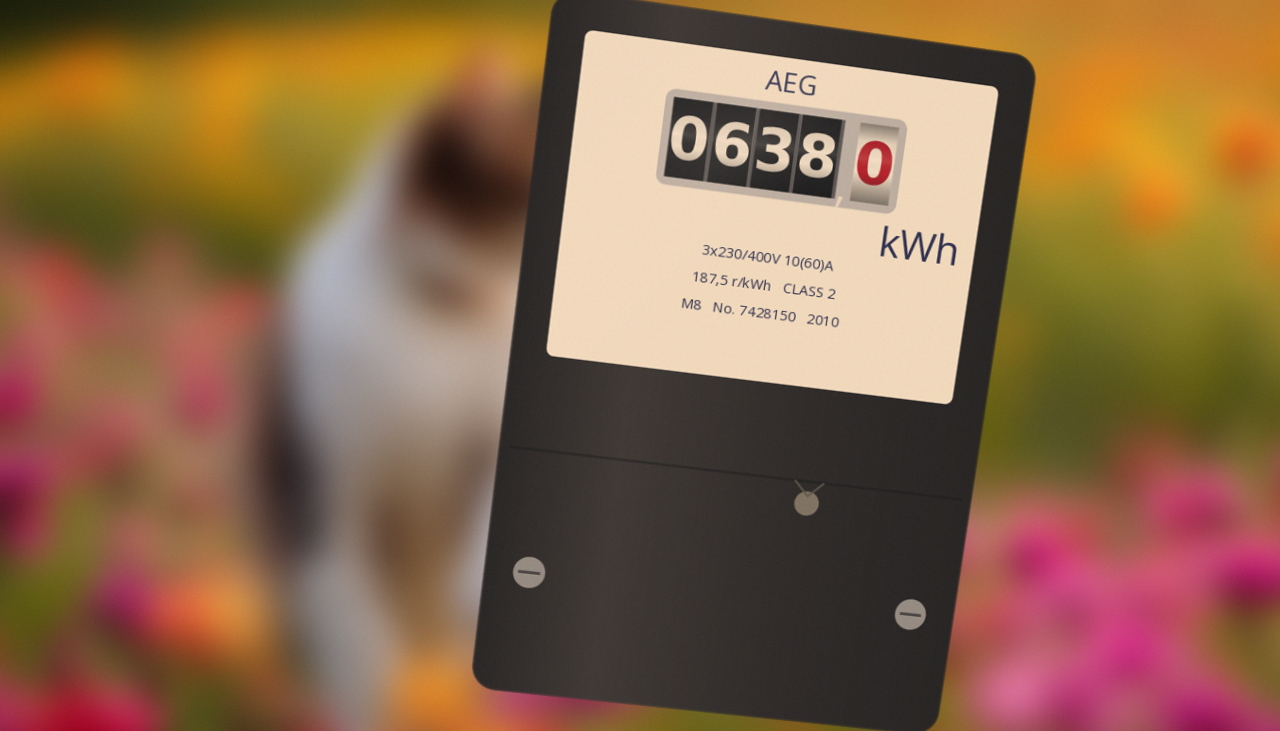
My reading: 638.0 kWh
